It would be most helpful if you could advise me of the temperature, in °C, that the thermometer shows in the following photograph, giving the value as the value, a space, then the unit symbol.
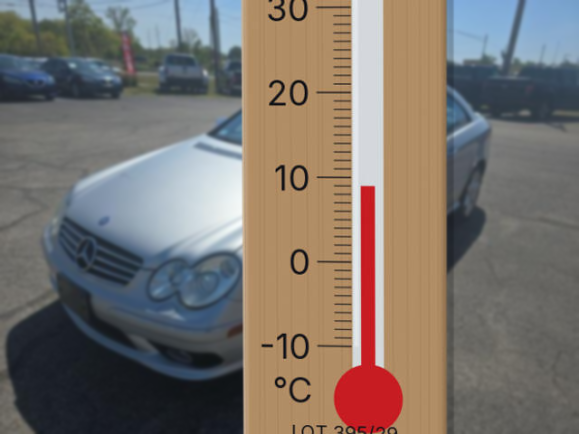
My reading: 9 °C
